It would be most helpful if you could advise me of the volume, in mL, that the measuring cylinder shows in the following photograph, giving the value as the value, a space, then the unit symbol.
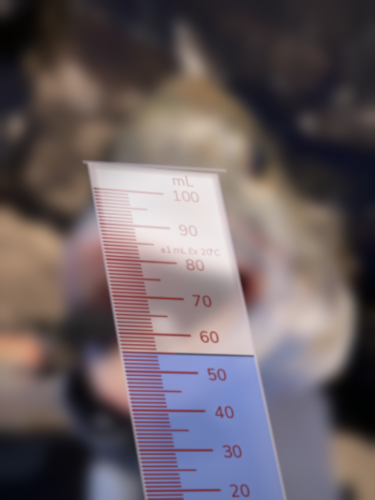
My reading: 55 mL
